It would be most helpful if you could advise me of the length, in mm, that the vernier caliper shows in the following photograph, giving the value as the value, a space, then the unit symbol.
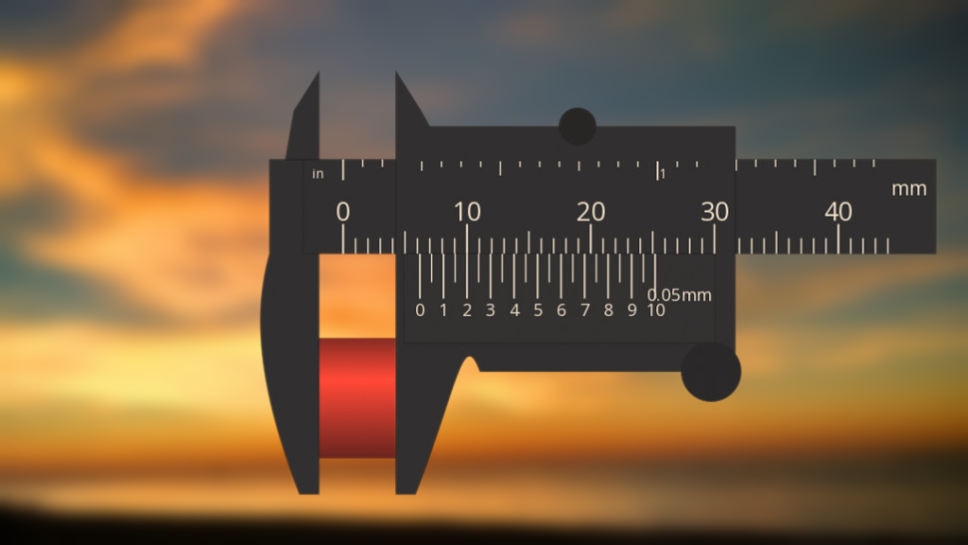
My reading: 6.2 mm
